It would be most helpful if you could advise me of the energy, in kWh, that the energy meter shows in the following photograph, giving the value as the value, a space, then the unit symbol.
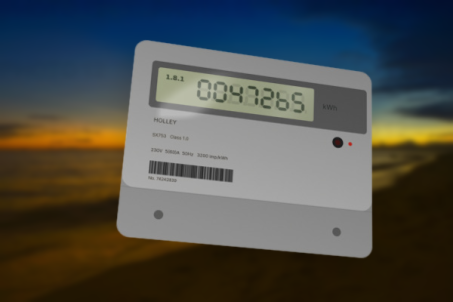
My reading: 47265 kWh
